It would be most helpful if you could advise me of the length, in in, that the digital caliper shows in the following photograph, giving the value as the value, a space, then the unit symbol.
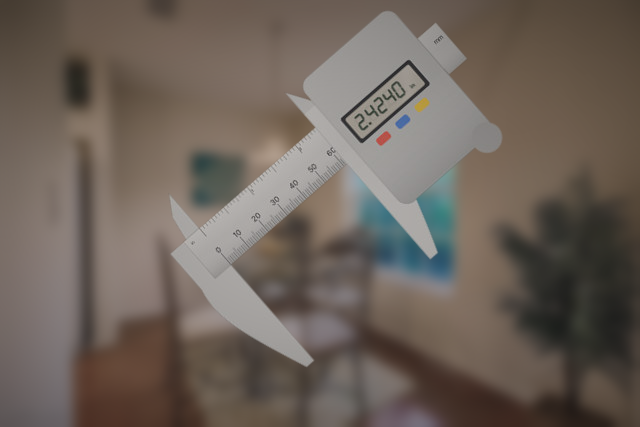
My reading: 2.4240 in
